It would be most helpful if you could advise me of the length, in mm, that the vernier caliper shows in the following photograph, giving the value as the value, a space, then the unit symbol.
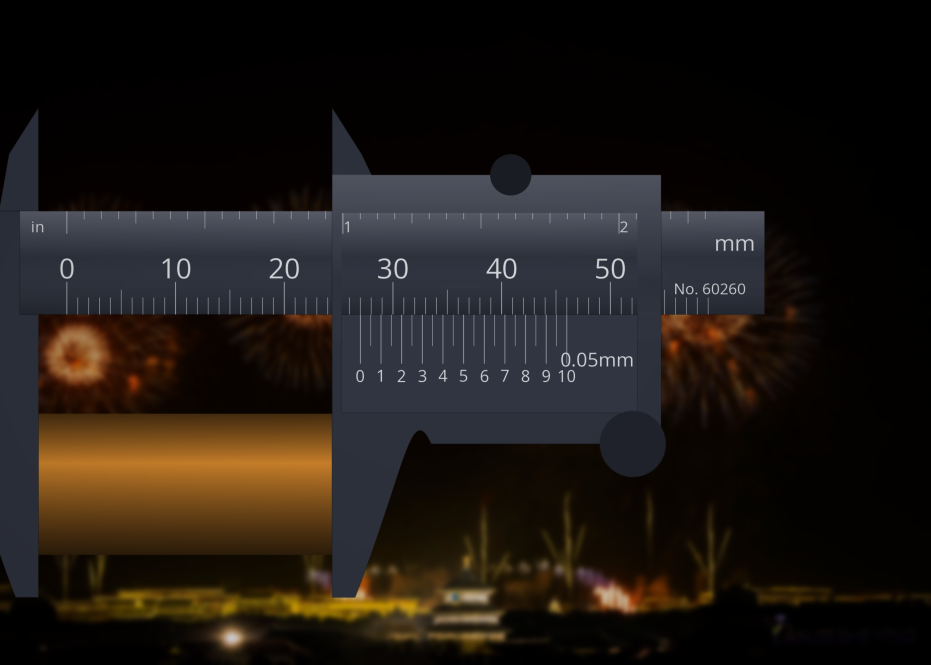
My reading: 27.0 mm
